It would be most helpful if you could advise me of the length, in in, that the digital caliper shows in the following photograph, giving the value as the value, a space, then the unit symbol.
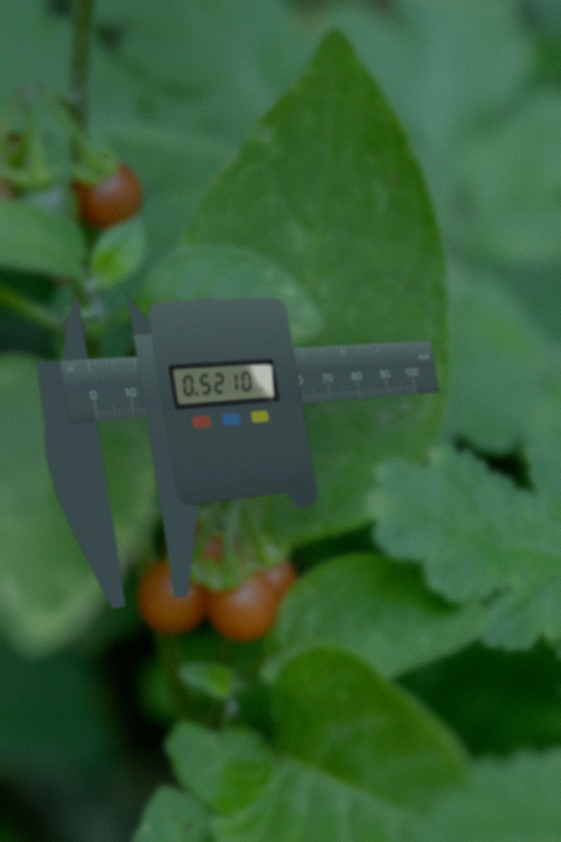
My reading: 0.5210 in
